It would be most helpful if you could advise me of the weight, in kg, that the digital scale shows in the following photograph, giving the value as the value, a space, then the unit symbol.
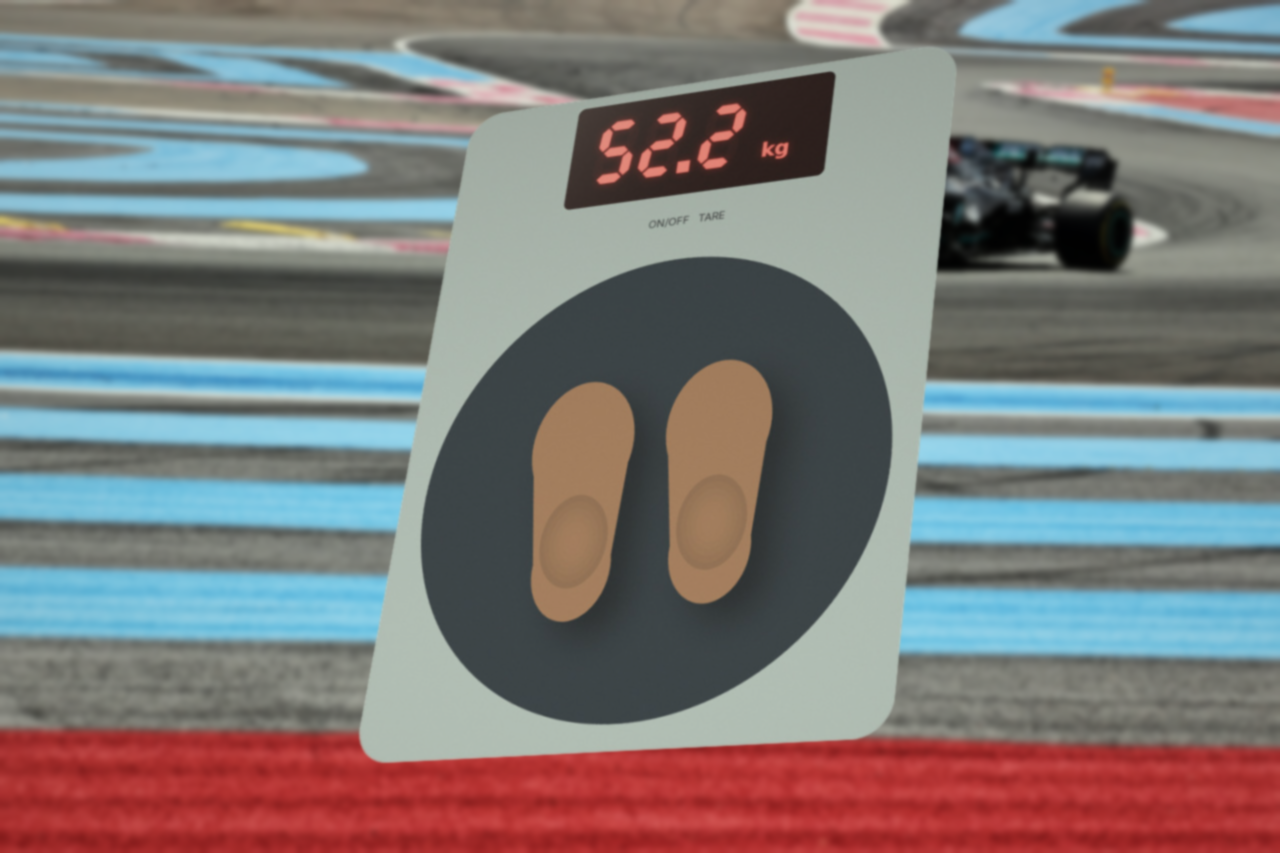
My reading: 52.2 kg
